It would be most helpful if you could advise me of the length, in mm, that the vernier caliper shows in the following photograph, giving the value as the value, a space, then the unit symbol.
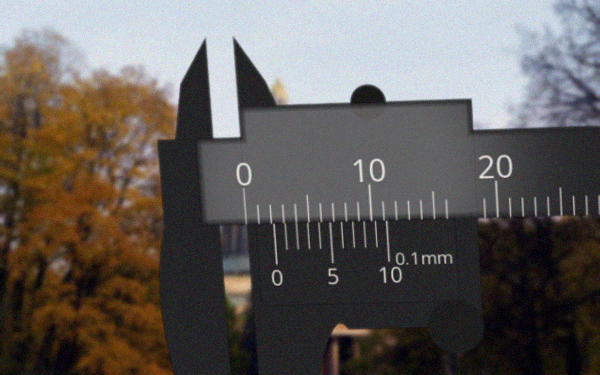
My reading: 2.2 mm
